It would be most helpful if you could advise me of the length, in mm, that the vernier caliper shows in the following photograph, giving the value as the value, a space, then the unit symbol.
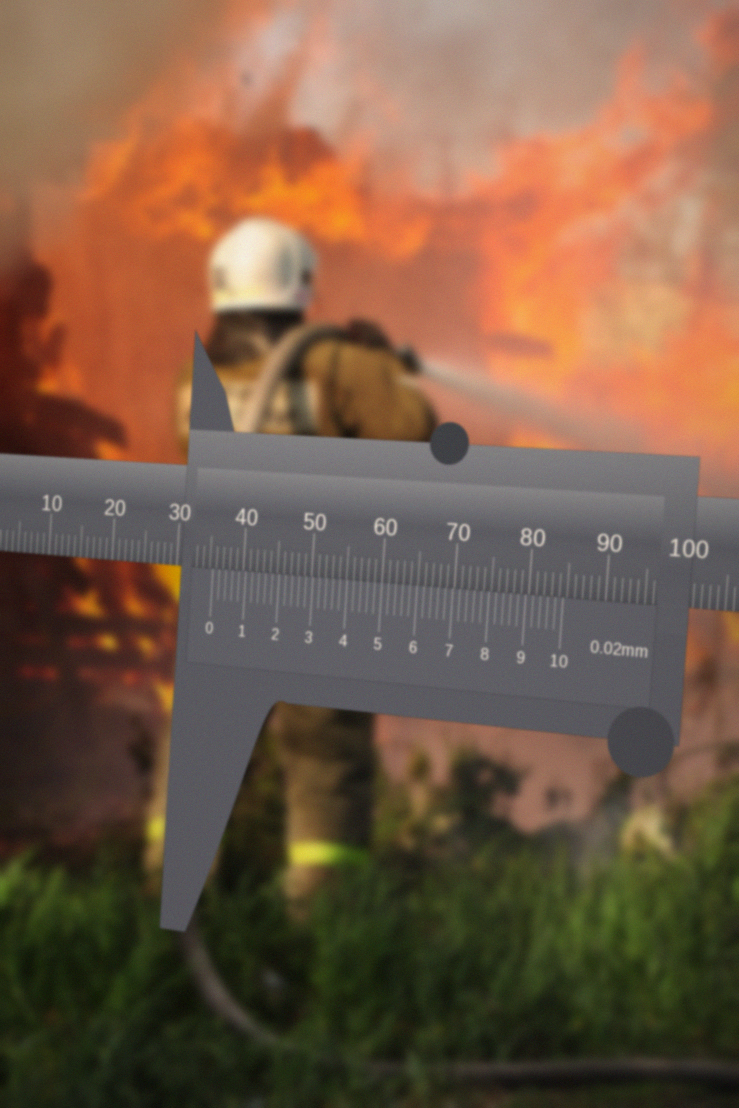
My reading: 35.5 mm
